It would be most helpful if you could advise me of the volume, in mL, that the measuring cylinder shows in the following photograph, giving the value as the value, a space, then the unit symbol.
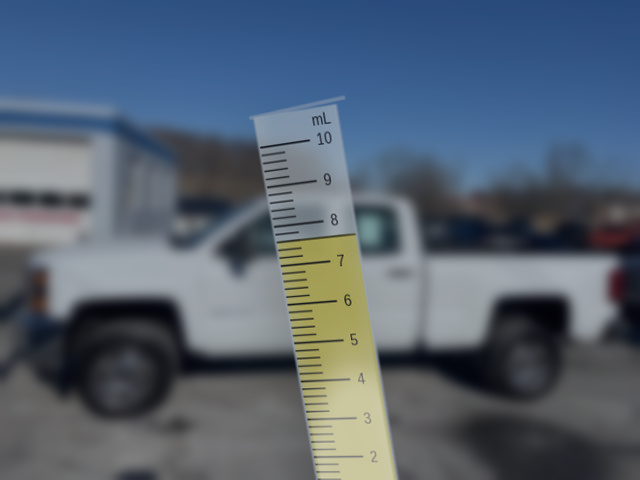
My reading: 7.6 mL
